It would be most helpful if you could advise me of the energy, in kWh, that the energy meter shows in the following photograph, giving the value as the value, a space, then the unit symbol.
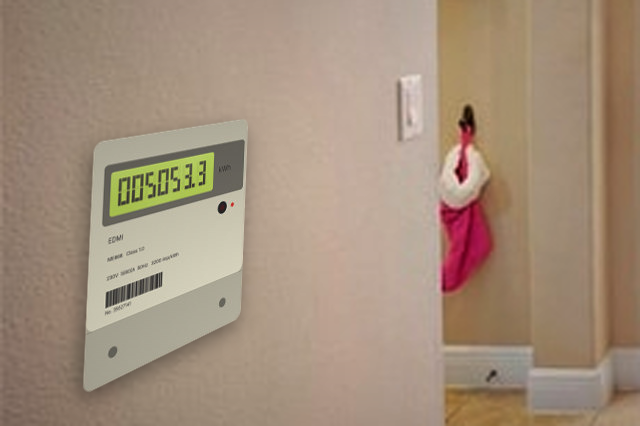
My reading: 5053.3 kWh
